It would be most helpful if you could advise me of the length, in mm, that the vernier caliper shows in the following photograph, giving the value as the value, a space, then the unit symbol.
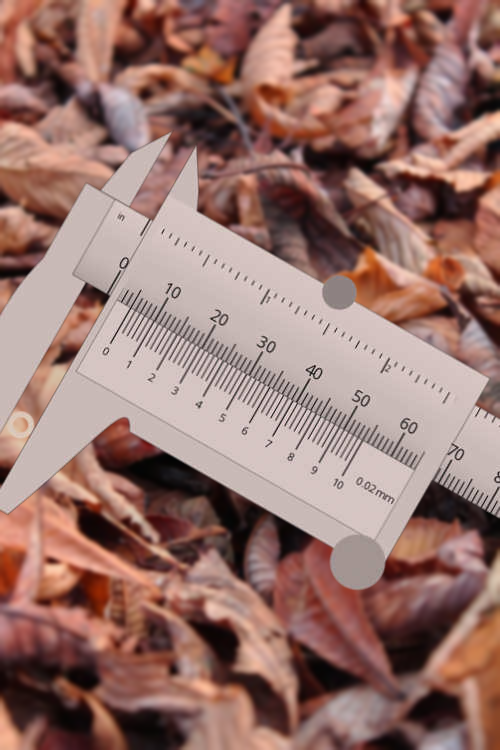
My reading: 5.0 mm
